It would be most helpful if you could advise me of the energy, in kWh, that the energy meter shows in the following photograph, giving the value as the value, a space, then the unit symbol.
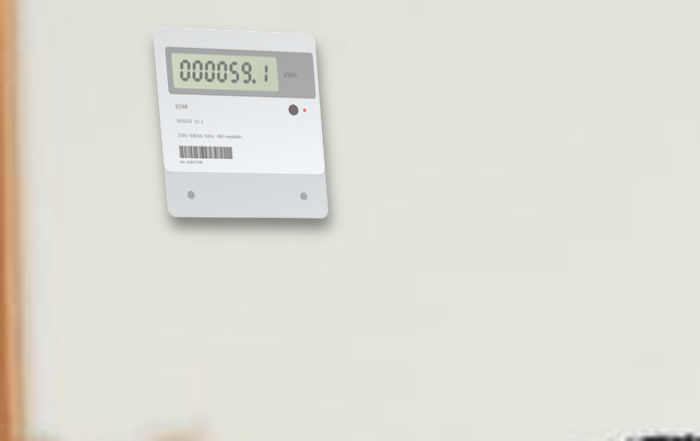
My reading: 59.1 kWh
